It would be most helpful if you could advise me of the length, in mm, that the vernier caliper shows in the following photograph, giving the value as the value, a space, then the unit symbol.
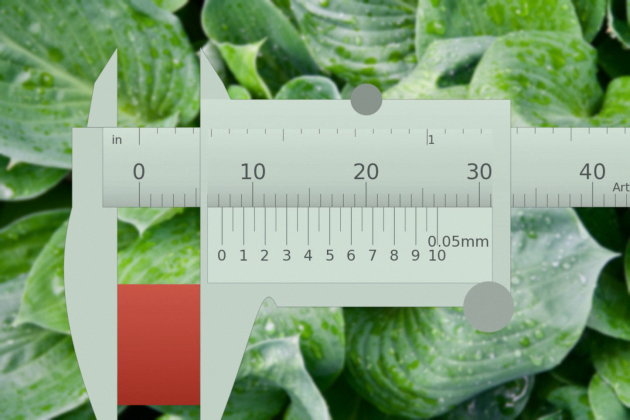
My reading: 7.3 mm
